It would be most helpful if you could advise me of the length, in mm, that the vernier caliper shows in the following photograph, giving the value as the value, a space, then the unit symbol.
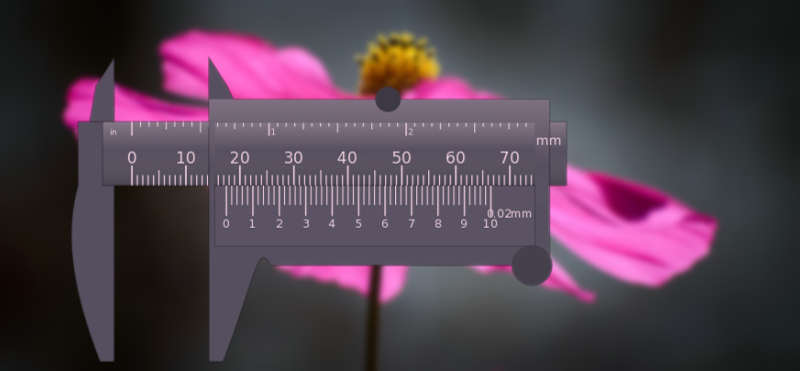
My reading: 17.5 mm
